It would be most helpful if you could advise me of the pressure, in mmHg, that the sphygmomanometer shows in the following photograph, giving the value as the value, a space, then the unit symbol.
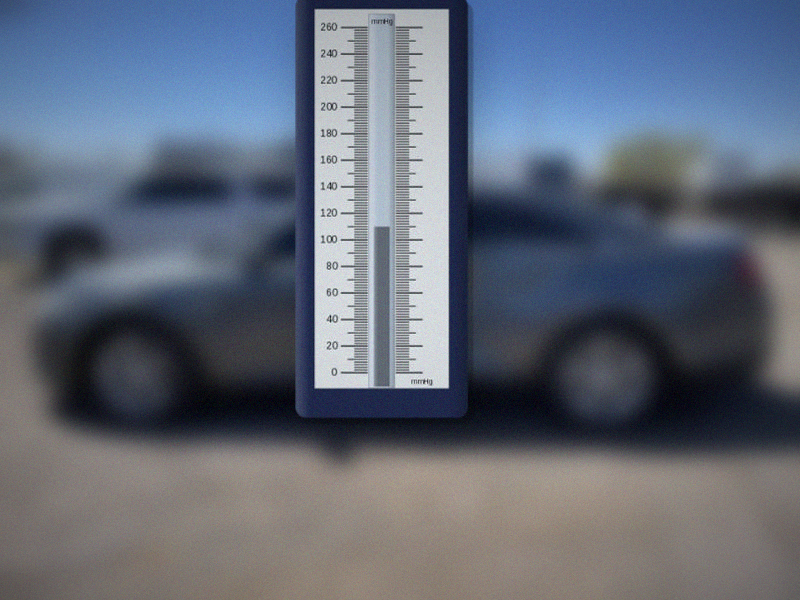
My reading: 110 mmHg
